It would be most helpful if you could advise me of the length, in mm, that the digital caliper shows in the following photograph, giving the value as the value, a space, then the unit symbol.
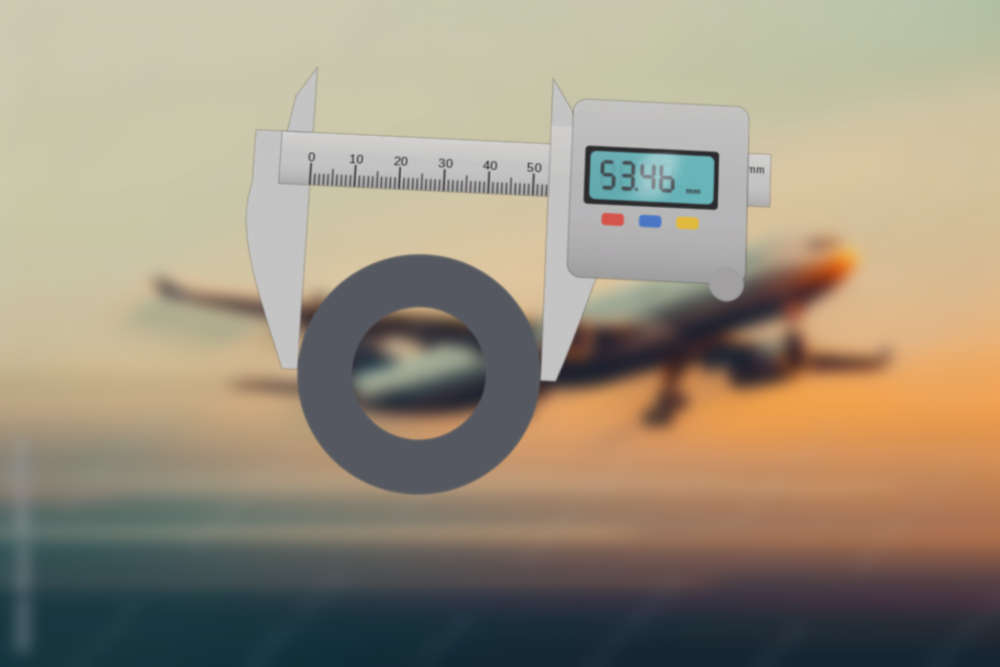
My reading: 53.46 mm
